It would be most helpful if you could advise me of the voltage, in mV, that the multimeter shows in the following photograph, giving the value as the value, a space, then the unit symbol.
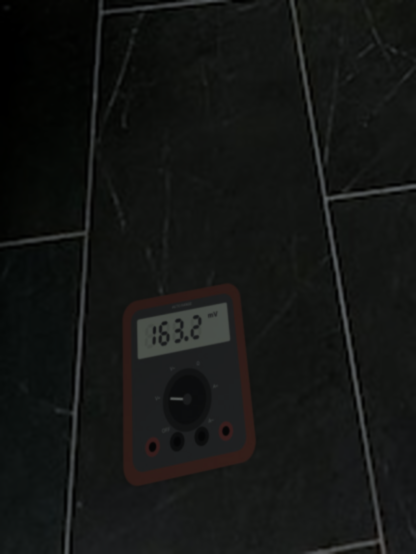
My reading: 163.2 mV
